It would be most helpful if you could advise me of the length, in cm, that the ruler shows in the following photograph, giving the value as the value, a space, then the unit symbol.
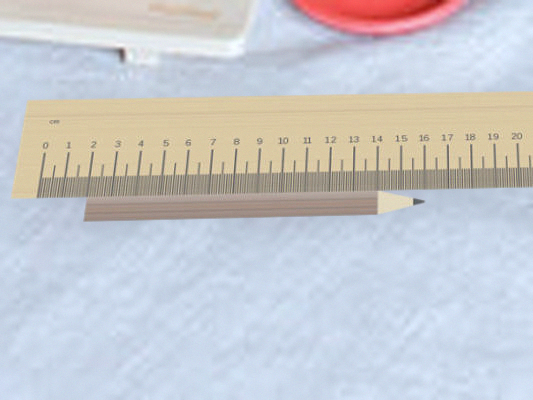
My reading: 14 cm
